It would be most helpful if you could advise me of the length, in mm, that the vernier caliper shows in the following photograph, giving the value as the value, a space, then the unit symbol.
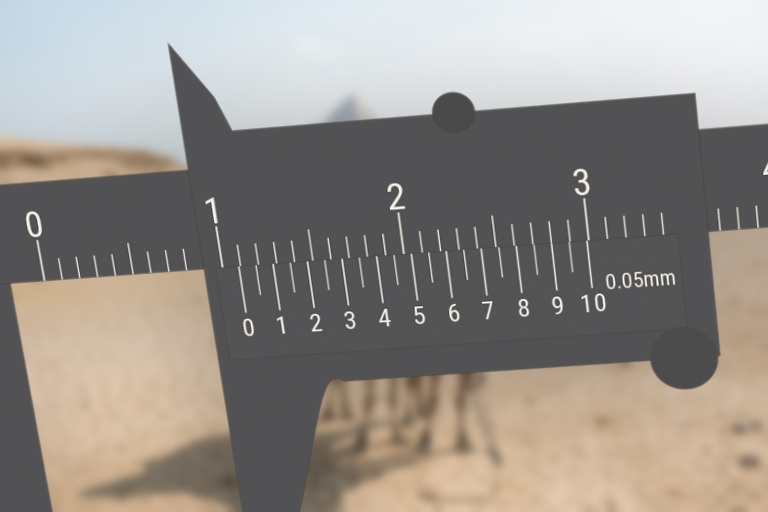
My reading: 10.9 mm
